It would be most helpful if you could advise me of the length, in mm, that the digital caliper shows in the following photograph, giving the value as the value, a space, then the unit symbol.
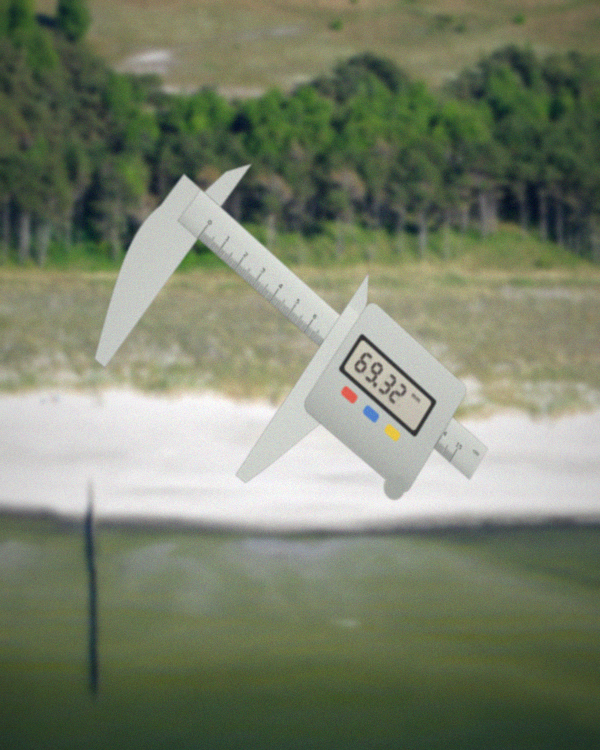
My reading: 69.32 mm
